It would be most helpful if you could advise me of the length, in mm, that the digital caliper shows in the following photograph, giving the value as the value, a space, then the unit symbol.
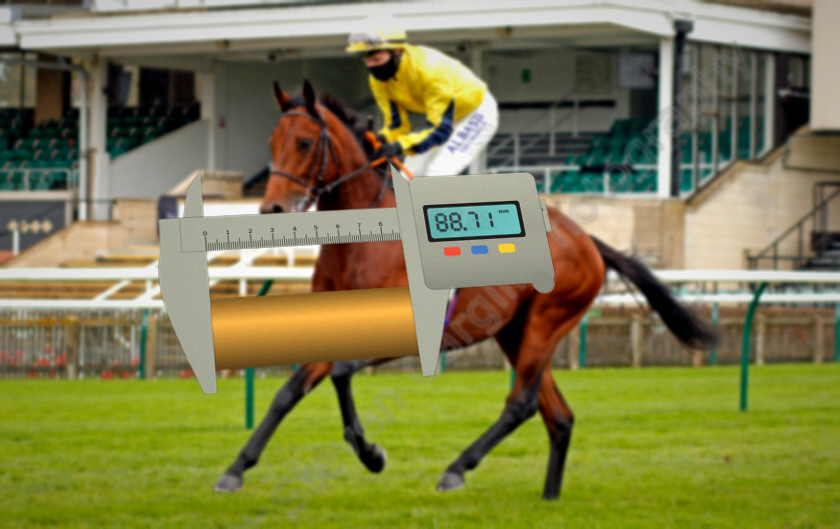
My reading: 88.71 mm
